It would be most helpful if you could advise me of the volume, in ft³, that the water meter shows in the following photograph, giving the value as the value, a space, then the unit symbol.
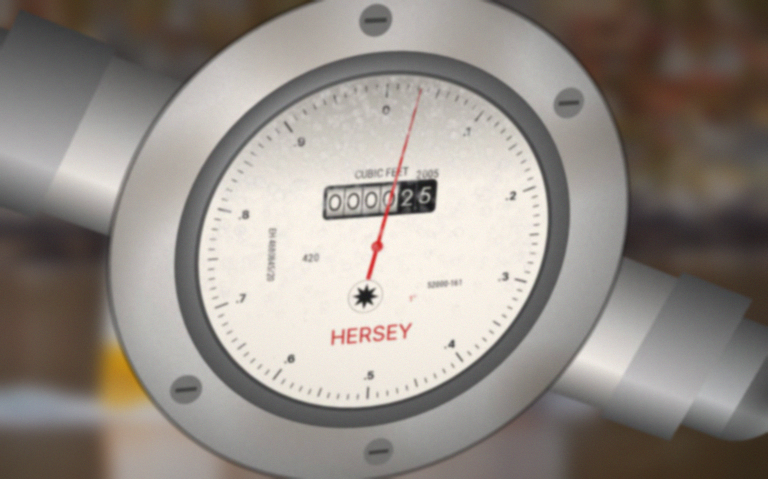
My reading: 25.03 ft³
